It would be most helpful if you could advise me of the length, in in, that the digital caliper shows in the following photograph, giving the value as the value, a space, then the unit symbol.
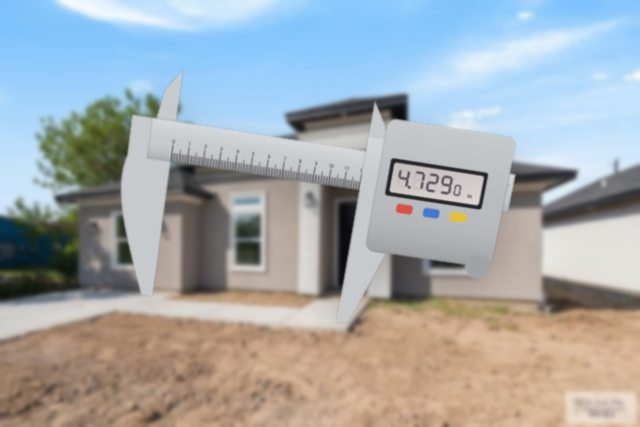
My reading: 4.7290 in
